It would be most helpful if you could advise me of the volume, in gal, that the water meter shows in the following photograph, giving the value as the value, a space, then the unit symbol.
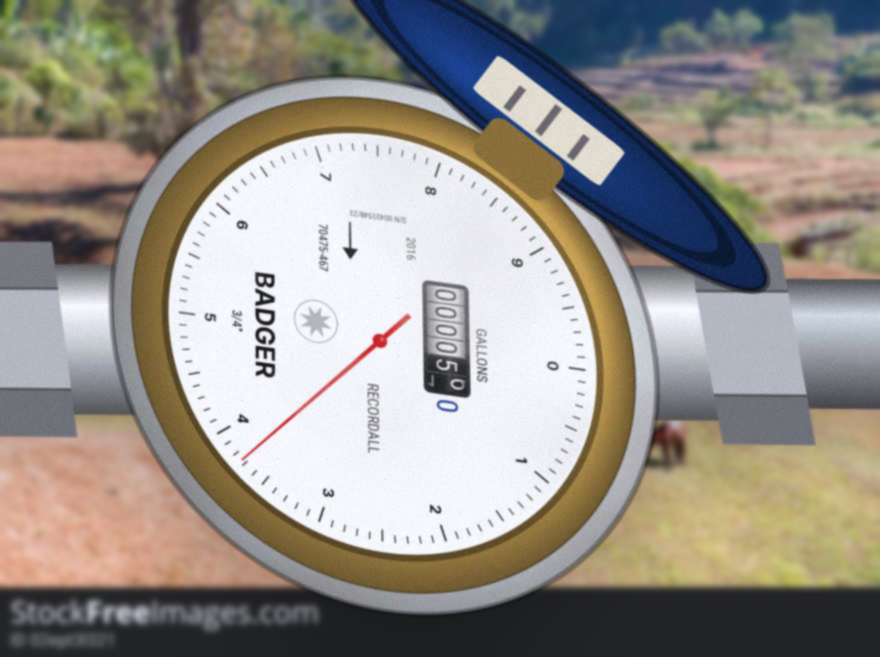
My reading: 563.7 gal
